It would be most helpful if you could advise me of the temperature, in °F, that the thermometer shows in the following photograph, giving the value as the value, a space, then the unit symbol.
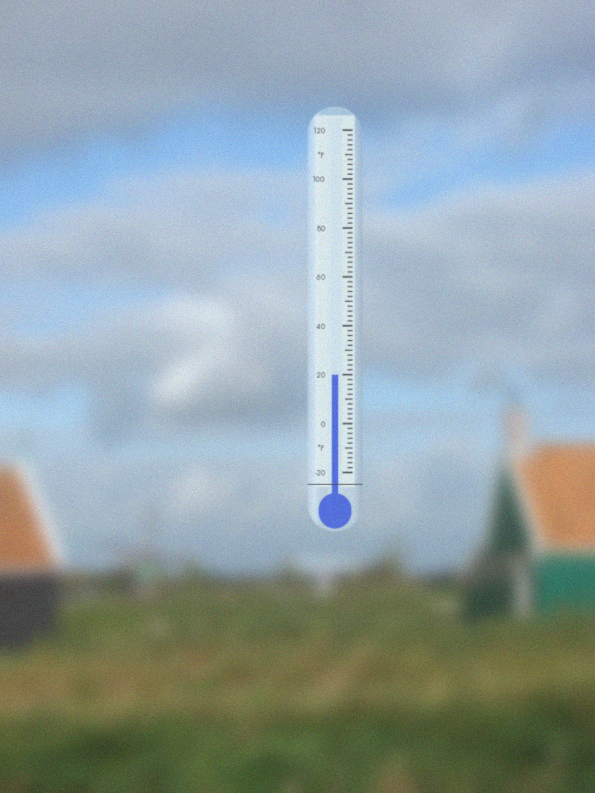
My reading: 20 °F
